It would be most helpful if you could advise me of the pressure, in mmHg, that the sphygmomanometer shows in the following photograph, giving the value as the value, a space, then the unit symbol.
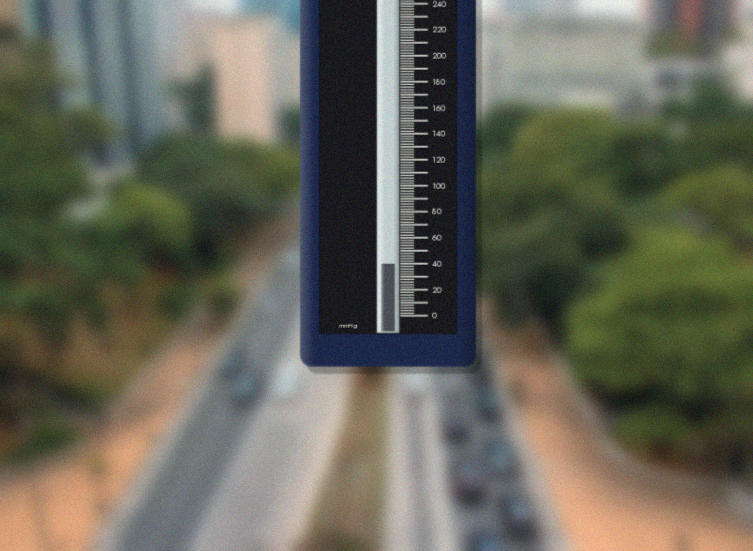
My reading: 40 mmHg
